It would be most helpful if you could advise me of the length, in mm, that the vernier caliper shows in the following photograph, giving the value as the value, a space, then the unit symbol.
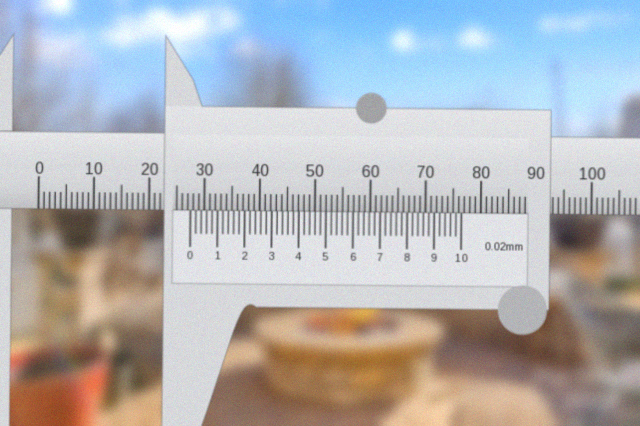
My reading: 27.5 mm
